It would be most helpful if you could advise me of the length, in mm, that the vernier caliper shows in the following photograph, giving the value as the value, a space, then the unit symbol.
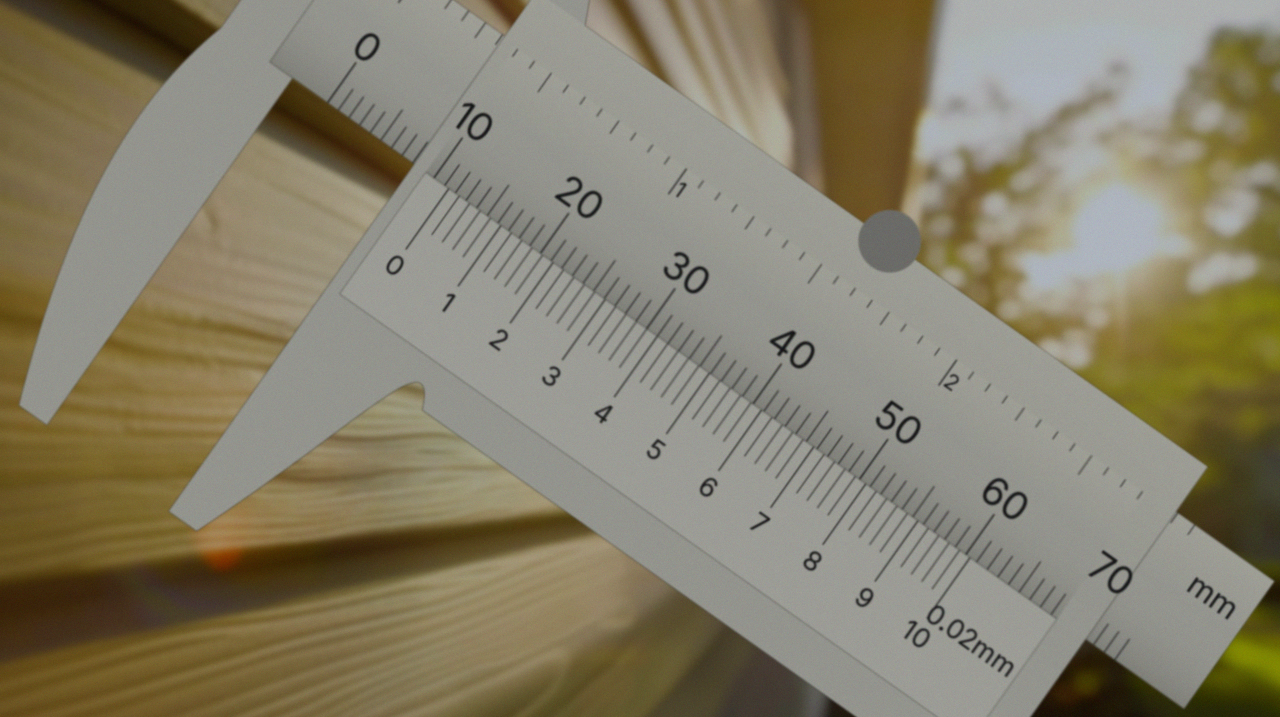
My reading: 11.4 mm
